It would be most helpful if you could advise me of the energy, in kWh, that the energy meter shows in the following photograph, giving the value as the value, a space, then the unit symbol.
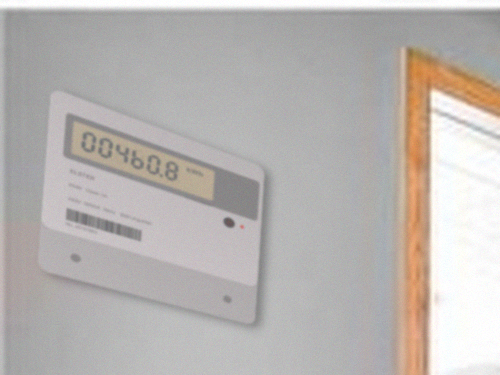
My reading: 460.8 kWh
